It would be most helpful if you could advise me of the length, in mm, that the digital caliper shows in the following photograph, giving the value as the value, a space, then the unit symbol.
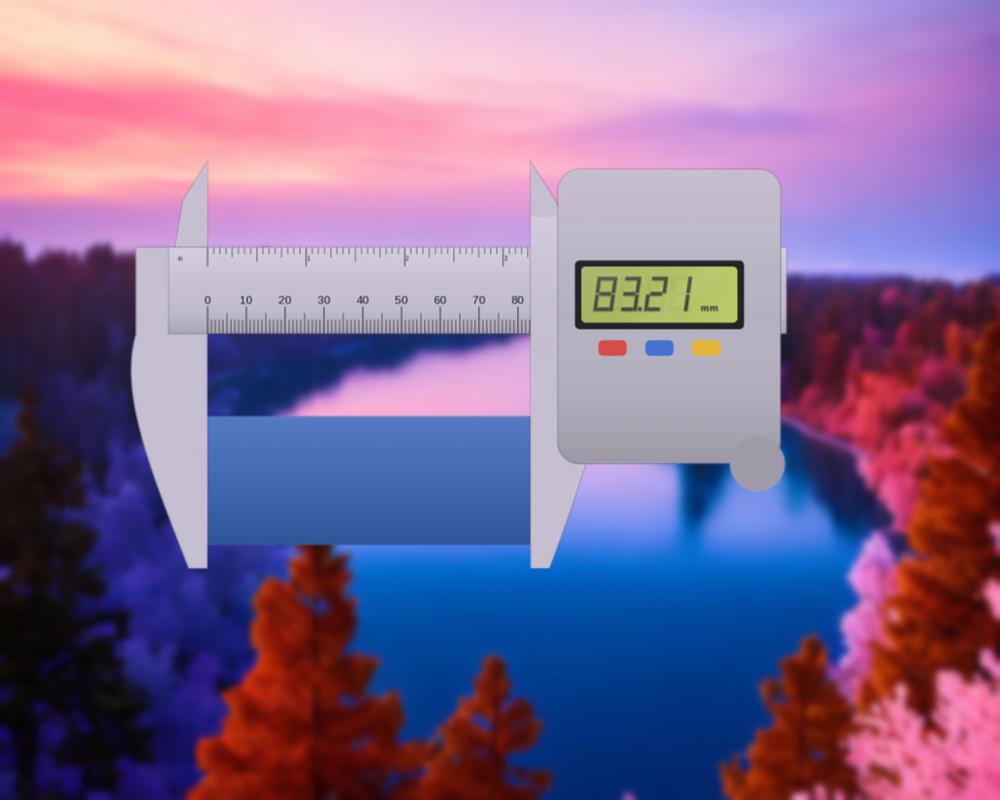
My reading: 83.21 mm
